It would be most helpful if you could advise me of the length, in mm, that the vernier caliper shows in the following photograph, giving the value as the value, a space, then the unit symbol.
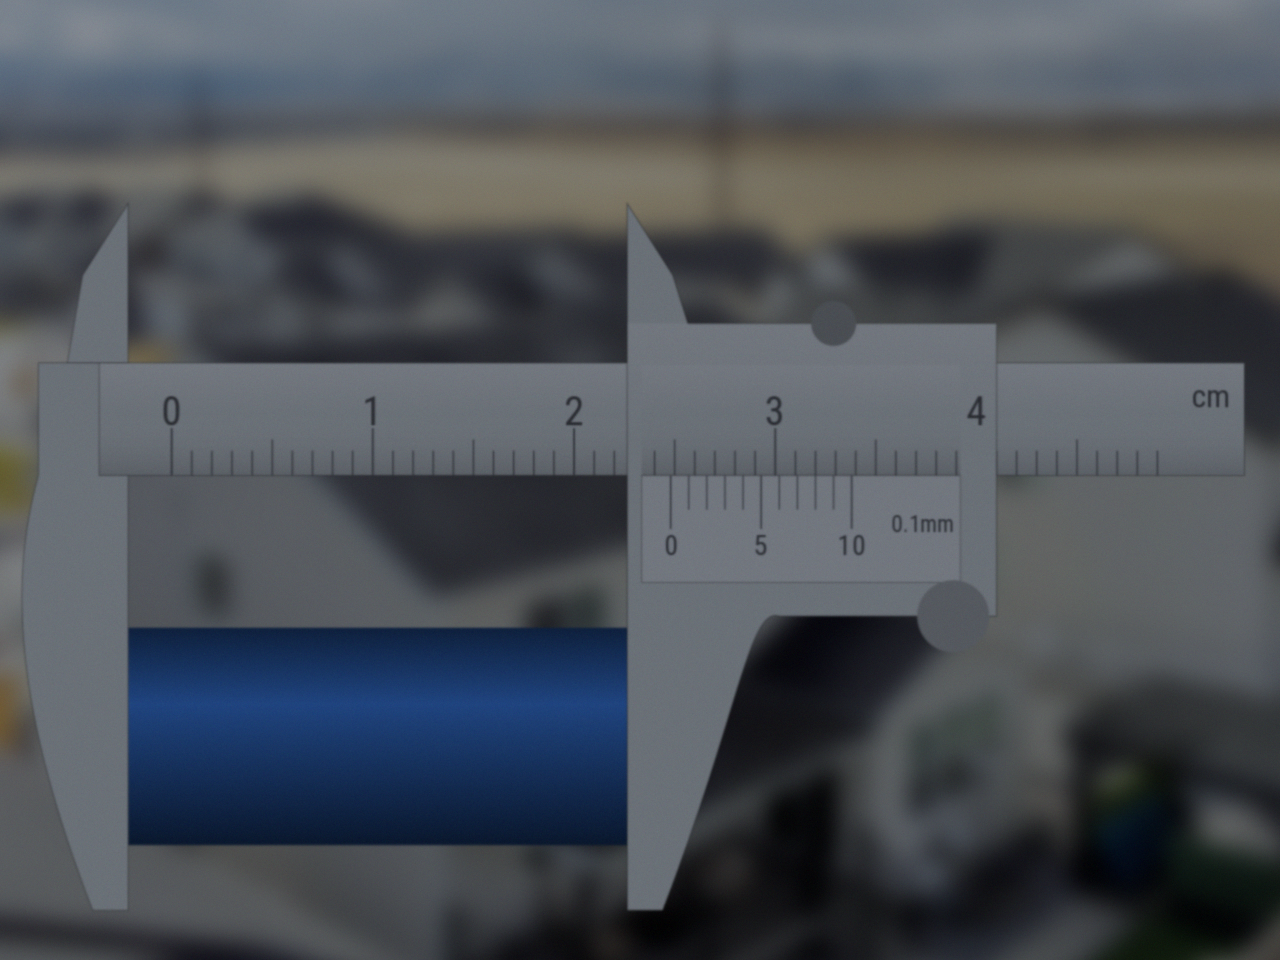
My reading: 24.8 mm
